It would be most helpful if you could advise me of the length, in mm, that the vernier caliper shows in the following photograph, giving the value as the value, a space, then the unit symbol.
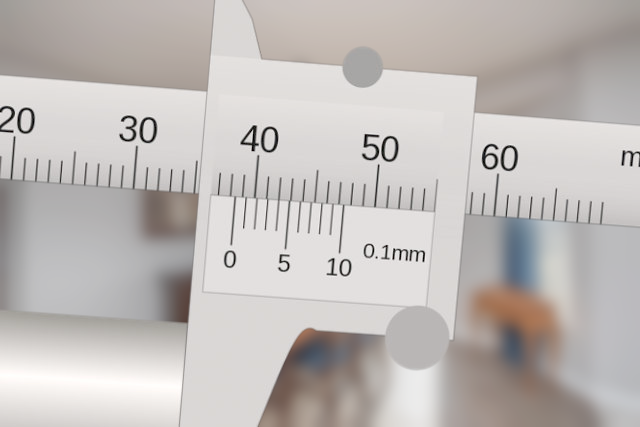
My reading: 38.4 mm
